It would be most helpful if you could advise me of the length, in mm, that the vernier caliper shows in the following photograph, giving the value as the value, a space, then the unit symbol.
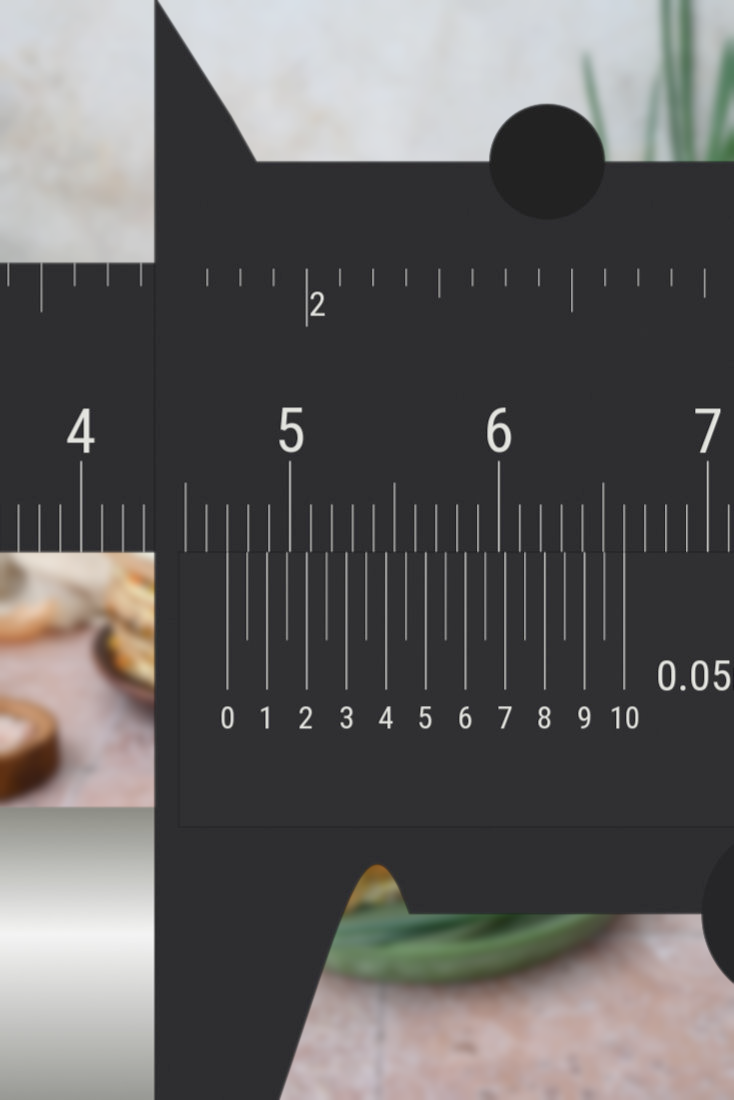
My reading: 47.0 mm
